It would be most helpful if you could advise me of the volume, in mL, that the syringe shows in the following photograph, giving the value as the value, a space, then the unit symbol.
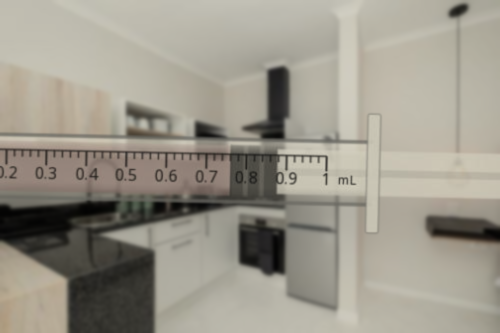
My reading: 0.76 mL
